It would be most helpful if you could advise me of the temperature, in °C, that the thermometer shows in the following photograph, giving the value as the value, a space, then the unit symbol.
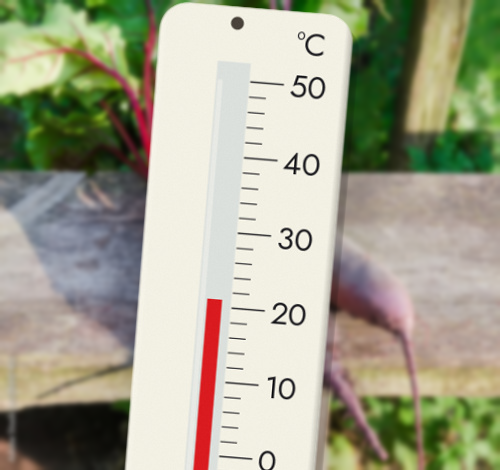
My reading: 21 °C
